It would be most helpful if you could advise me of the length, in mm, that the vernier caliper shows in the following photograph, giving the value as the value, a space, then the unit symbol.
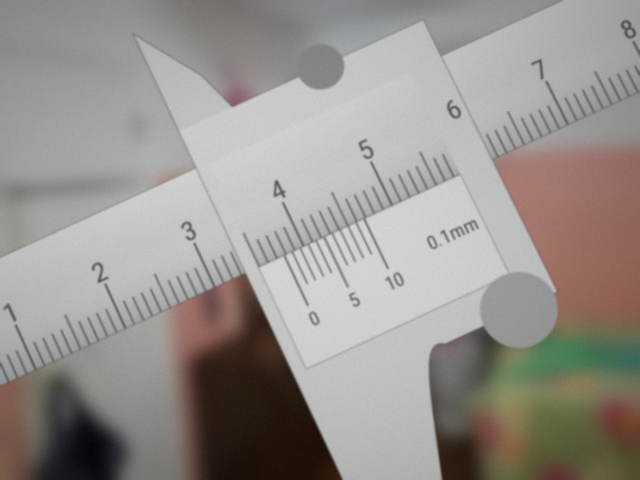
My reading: 37.8 mm
